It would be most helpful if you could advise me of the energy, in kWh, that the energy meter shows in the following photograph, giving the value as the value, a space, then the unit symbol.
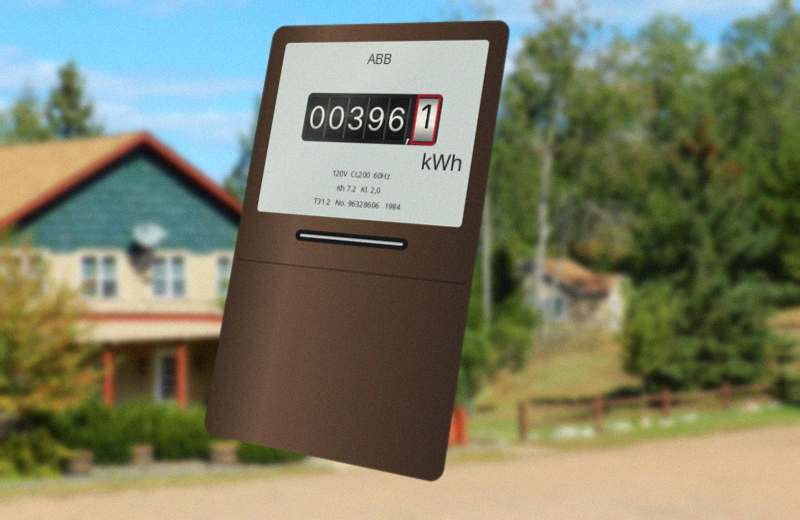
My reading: 396.1 kWh
